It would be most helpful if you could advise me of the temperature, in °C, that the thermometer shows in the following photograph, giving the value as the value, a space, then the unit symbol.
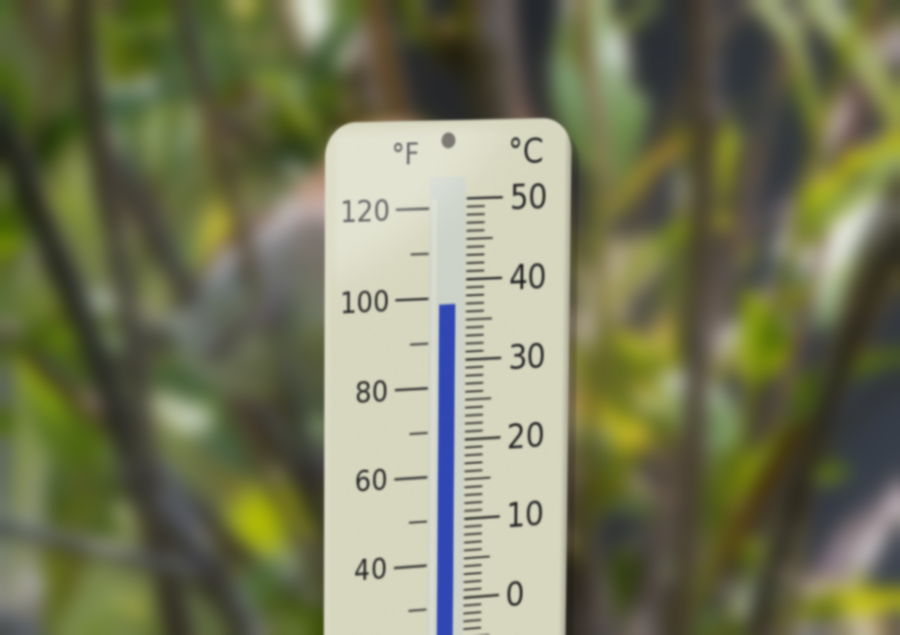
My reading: 37 °C
